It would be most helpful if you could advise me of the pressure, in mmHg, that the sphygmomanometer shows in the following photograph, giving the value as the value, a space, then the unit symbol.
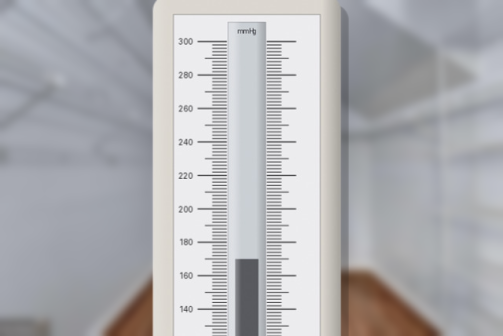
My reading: 170 mmHg
